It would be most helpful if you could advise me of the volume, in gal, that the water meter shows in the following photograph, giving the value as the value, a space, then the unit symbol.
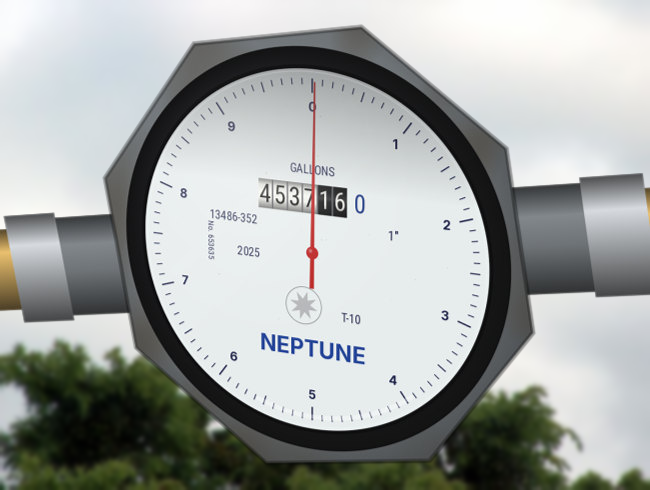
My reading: 4537160.0 gal
